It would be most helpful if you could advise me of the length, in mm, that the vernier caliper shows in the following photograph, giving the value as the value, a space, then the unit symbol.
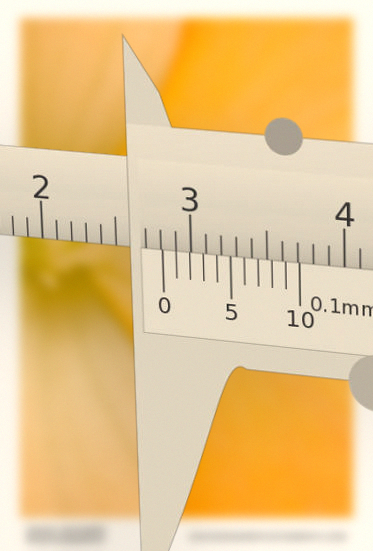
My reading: 28.1 mm
